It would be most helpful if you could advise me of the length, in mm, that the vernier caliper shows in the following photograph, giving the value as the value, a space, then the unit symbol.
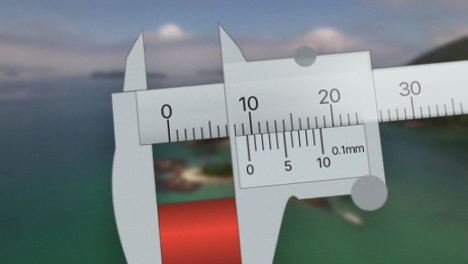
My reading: 9.4 mm
